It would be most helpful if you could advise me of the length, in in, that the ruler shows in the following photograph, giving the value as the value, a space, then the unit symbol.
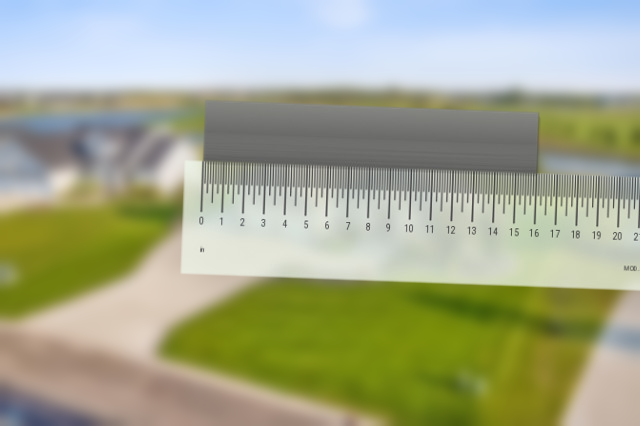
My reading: 16 in
